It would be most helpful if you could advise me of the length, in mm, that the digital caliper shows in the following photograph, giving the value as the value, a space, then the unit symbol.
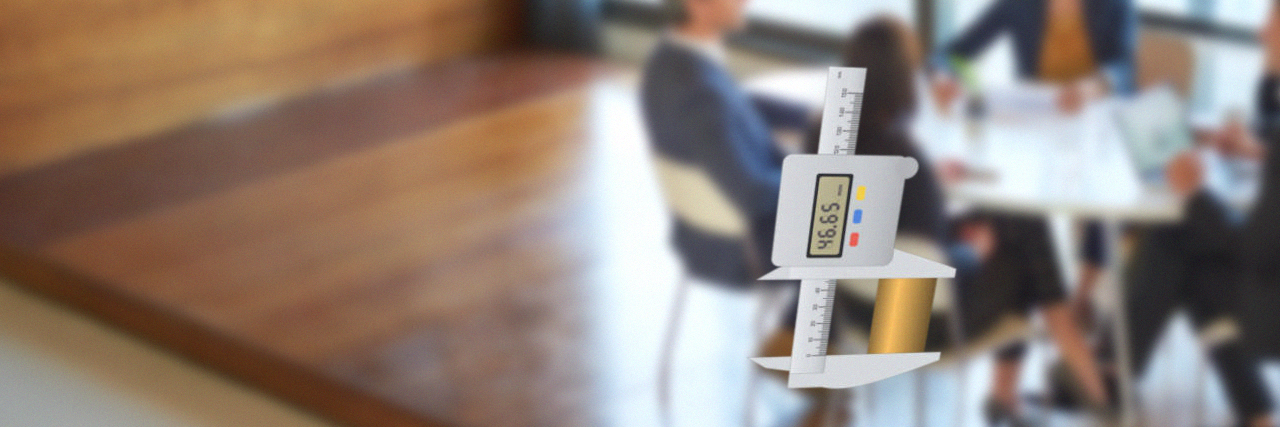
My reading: 46.65 mm
